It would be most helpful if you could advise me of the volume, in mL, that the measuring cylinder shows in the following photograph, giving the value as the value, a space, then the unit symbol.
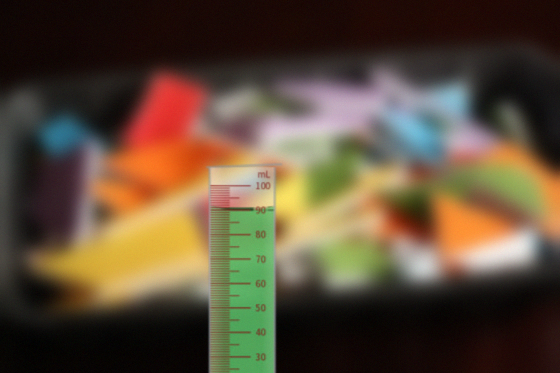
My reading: 90 mL
